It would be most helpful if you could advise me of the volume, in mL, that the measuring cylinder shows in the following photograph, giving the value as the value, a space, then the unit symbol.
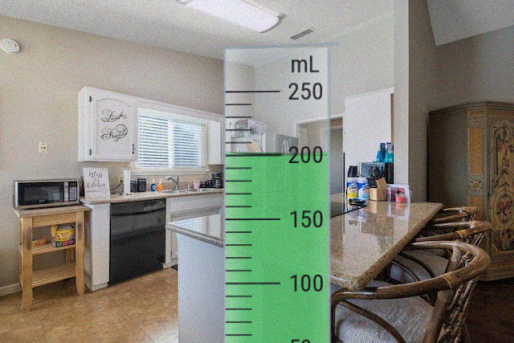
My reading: 200 mL
